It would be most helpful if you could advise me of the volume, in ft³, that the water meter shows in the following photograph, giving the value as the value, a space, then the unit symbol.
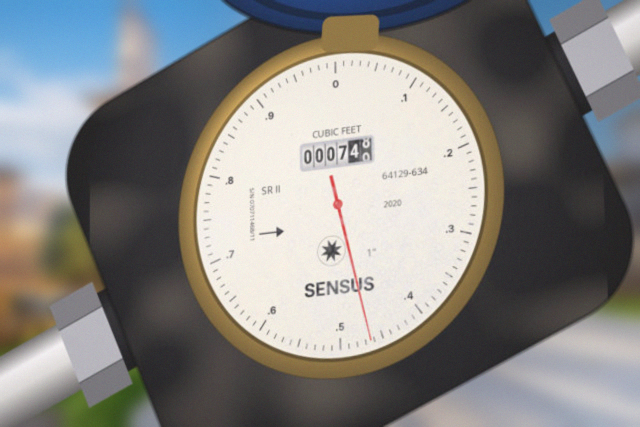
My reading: 748.46 ft³
